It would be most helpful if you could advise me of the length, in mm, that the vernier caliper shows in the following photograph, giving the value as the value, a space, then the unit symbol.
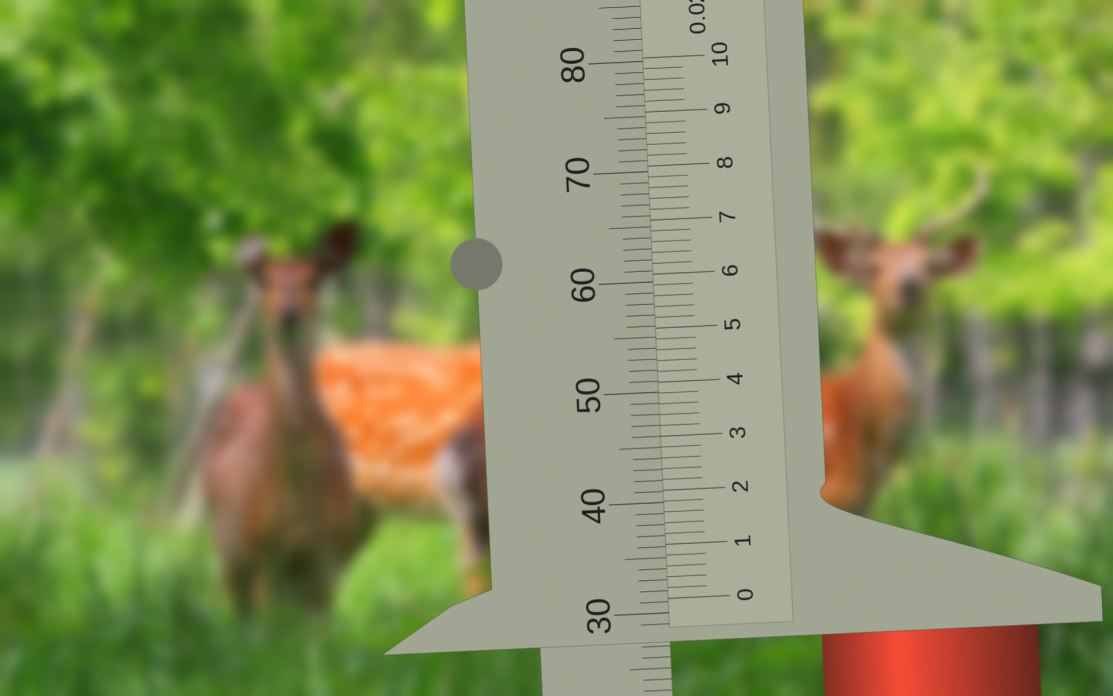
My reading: 31.3 mm
